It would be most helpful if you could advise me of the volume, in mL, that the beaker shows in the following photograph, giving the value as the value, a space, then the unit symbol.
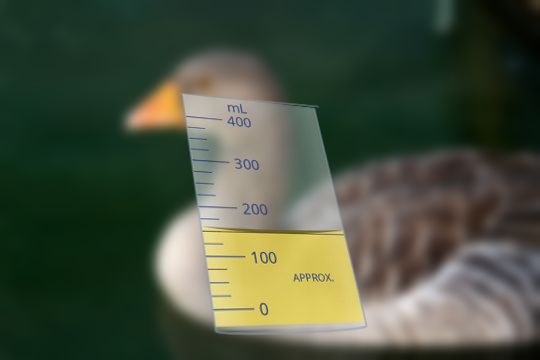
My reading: 150 mL
